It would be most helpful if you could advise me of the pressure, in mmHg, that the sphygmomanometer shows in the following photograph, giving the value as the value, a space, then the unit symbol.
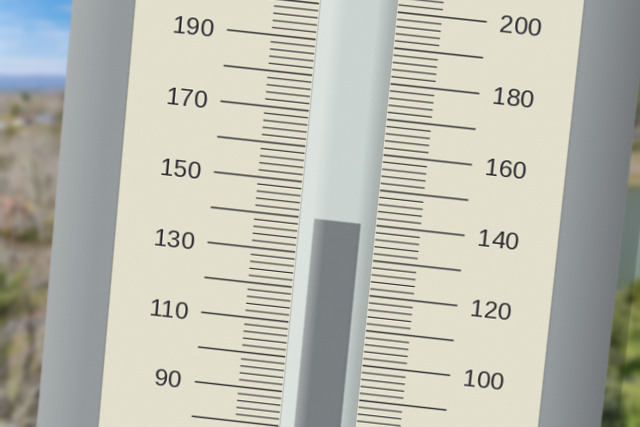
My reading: 140 mmHg
